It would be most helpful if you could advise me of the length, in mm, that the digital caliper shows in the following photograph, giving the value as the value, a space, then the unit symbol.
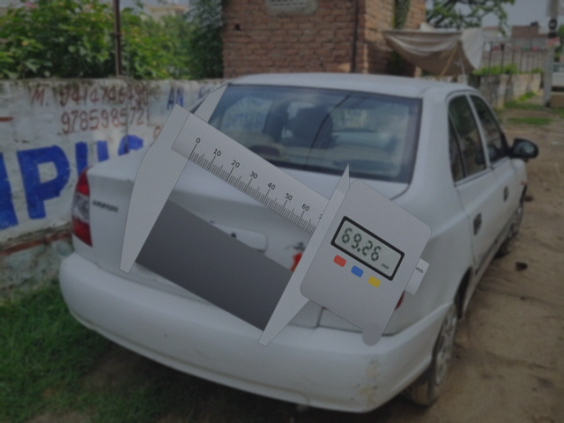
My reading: 69.26 mm
